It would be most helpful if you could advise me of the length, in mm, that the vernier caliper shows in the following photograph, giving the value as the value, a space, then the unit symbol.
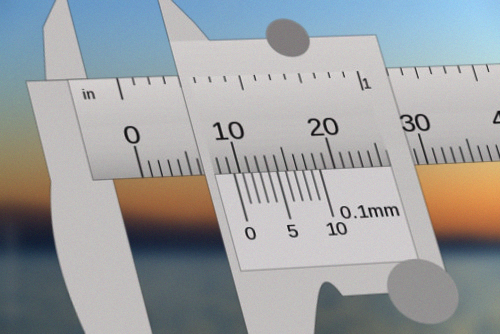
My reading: 9.4 mm
